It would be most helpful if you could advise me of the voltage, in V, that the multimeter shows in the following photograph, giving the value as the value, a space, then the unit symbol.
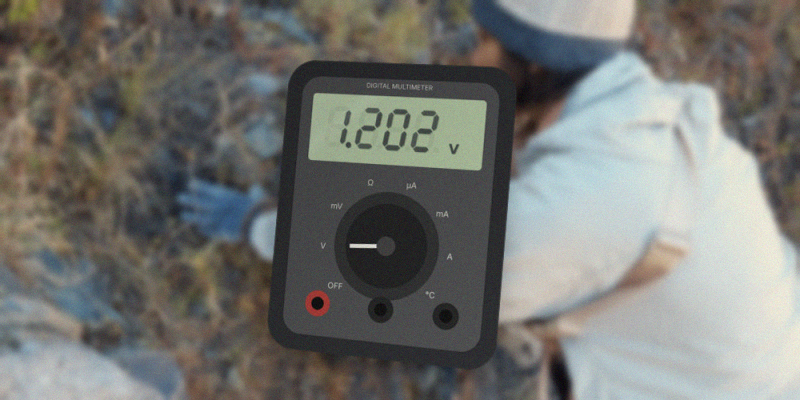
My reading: 1.202 V
